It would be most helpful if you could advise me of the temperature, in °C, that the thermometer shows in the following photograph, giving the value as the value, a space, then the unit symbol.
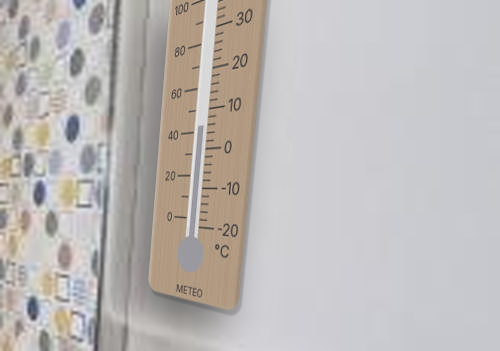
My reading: 6 °C
